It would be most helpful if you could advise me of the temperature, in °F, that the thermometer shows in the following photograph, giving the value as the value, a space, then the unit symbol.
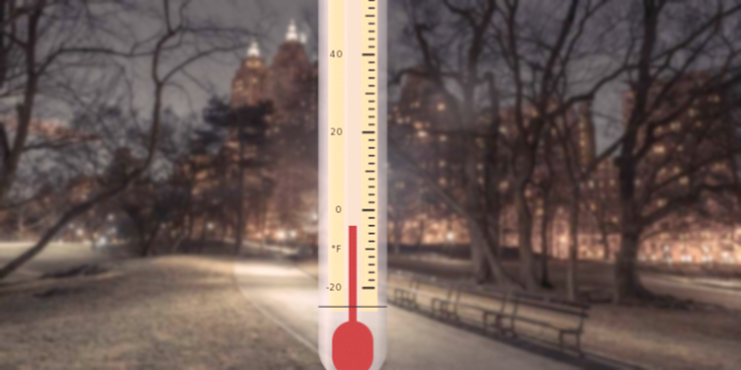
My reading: -4 °F
